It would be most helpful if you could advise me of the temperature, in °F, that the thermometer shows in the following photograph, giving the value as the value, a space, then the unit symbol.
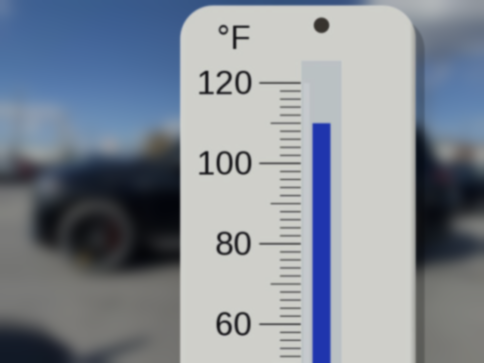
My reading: 110 °F
